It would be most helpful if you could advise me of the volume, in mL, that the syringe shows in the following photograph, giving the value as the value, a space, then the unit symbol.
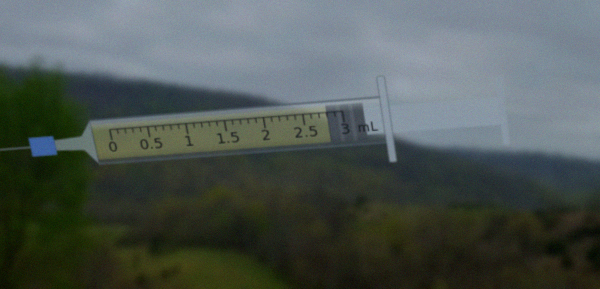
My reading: 2.8 mL
